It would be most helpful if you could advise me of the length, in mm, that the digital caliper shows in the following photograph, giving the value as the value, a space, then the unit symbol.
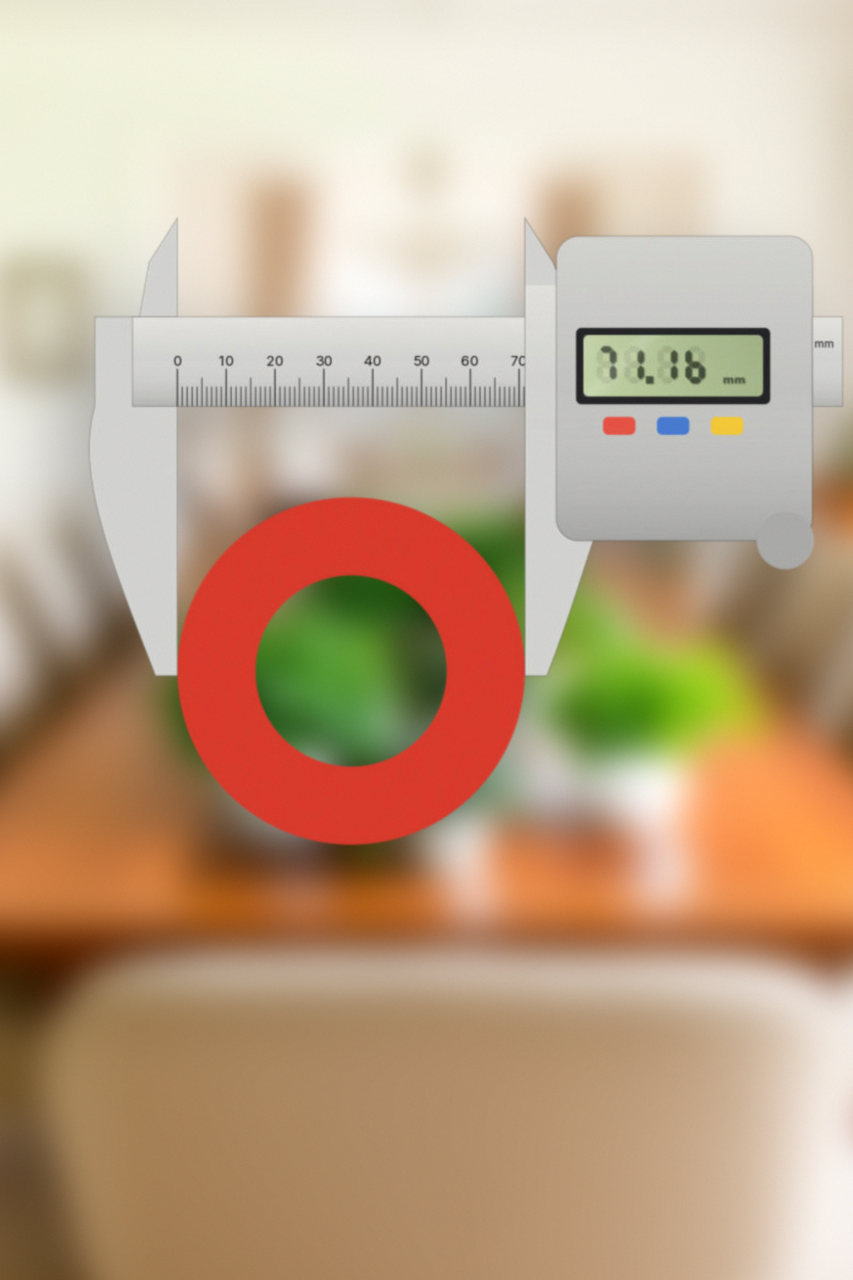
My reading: 71.16 mm
